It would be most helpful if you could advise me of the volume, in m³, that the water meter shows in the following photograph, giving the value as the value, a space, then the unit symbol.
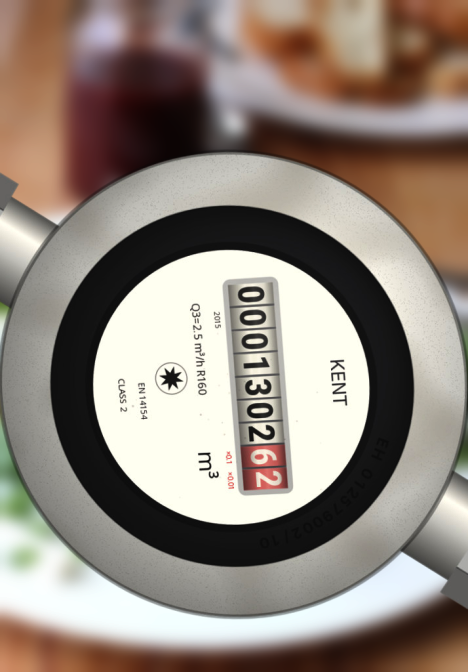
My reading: 1302.62 m³
